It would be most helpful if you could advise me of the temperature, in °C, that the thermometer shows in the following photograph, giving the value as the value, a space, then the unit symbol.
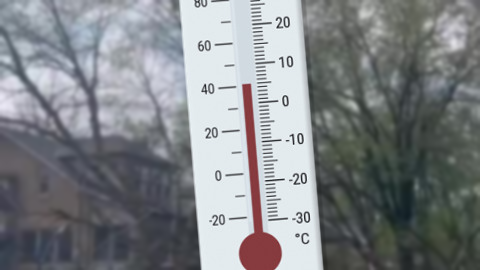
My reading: 5 °C
